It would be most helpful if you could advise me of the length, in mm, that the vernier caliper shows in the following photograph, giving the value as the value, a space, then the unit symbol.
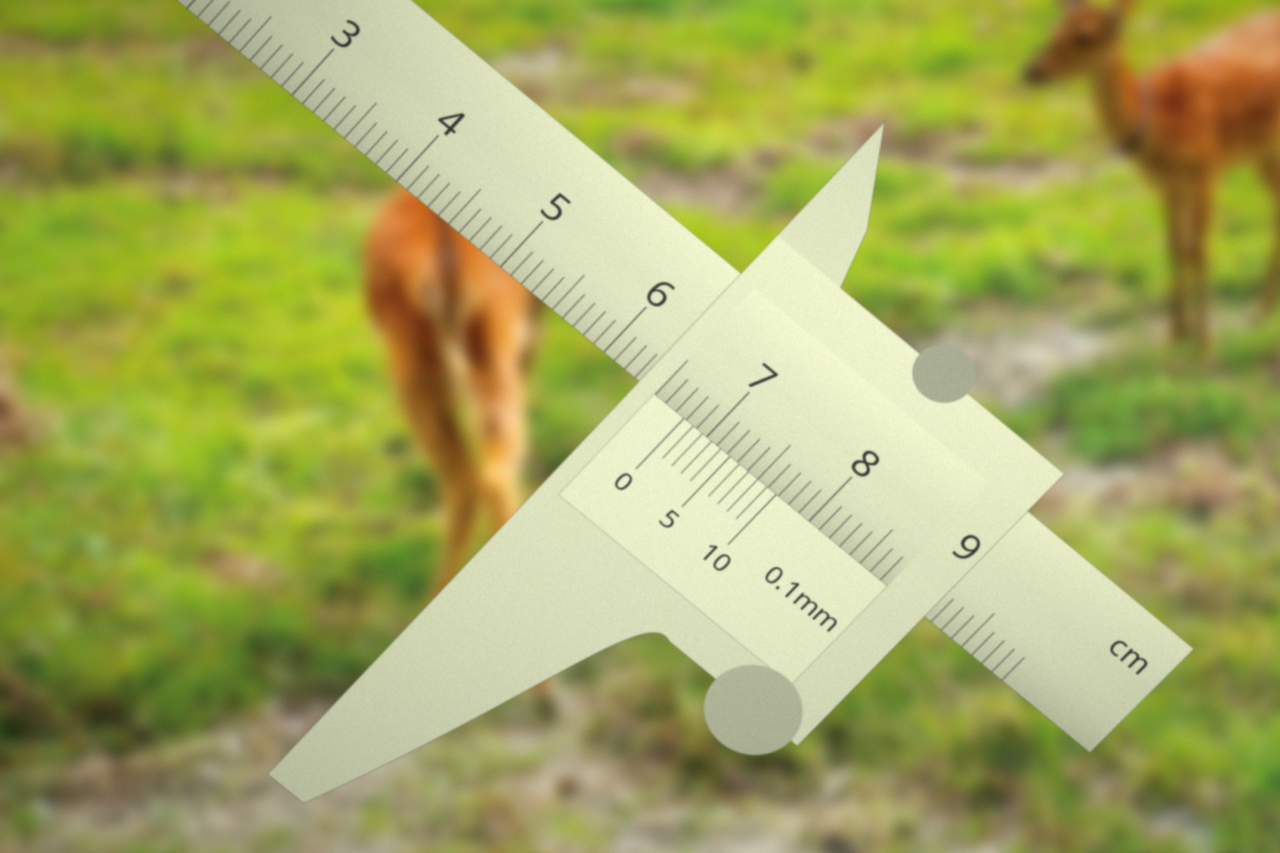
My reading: 67.8 mm
